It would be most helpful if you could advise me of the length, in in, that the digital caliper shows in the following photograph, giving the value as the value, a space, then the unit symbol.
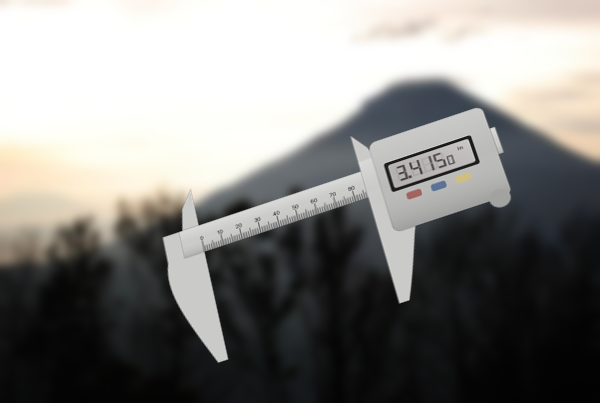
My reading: 3.4150 in
